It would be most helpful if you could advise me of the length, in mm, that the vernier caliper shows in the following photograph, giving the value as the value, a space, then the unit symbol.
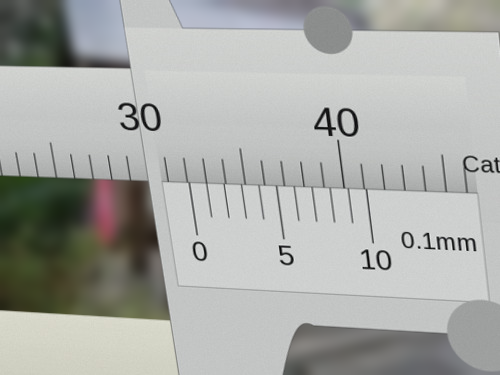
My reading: 32.1 mm
